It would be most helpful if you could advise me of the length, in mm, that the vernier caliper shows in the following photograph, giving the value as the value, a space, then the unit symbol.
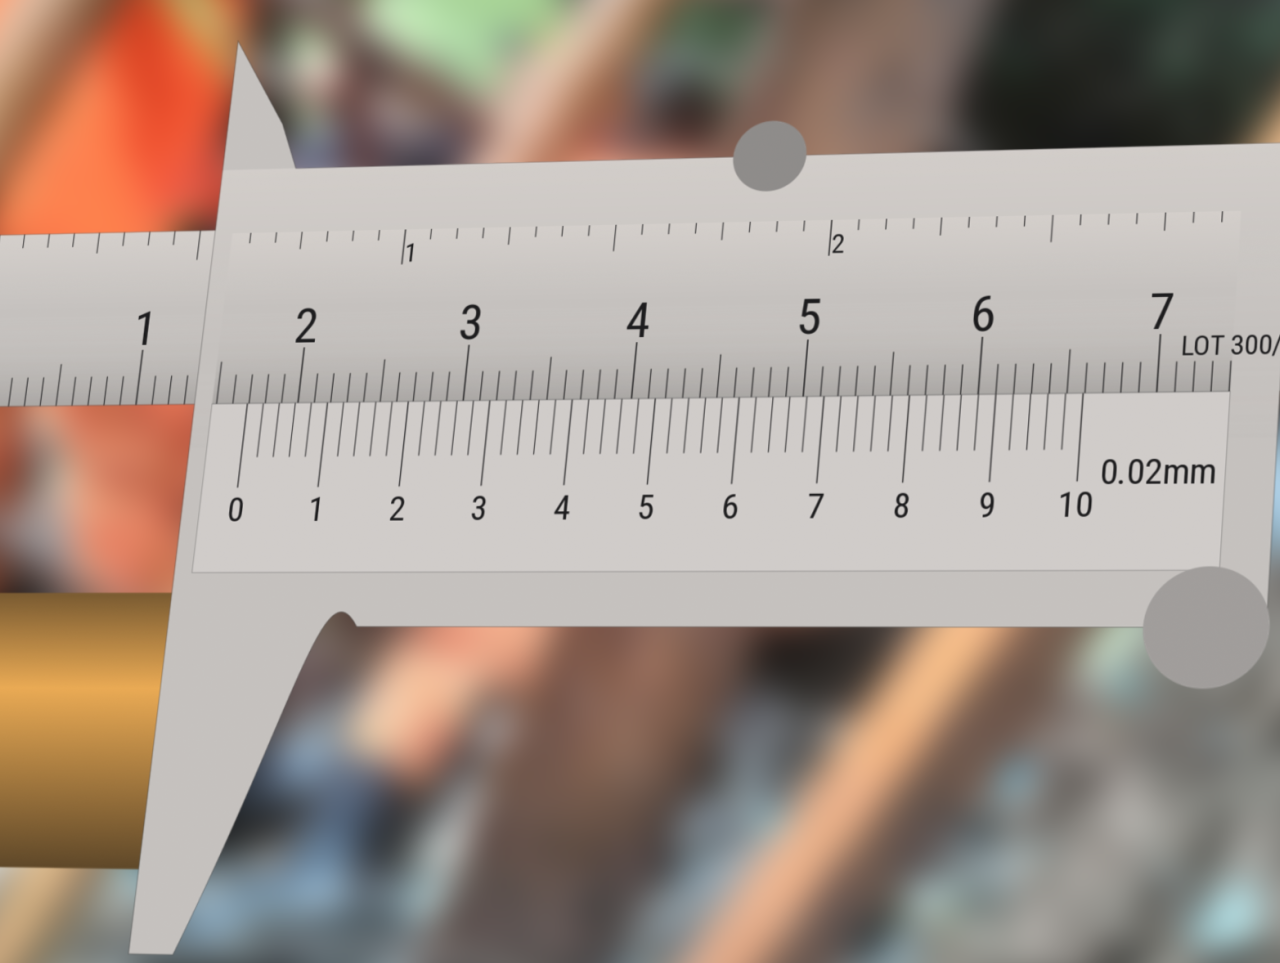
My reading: 16.9 mm
